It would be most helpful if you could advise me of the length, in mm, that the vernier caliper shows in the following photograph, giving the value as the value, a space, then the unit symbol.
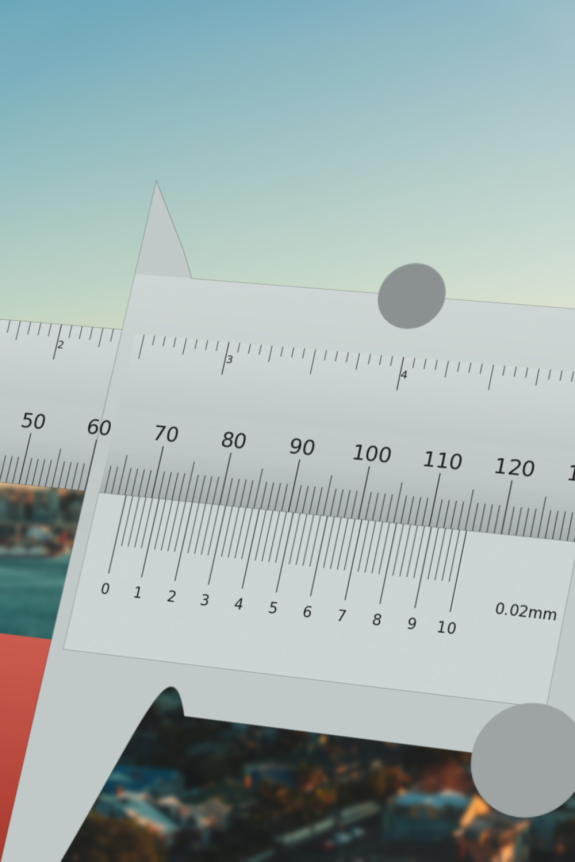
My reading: 66.2 mm
